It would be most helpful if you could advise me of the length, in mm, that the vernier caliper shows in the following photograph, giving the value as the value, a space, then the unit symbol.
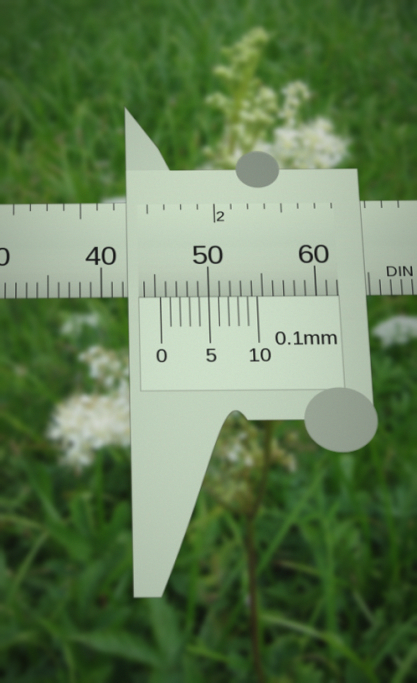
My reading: 45.5 mm
